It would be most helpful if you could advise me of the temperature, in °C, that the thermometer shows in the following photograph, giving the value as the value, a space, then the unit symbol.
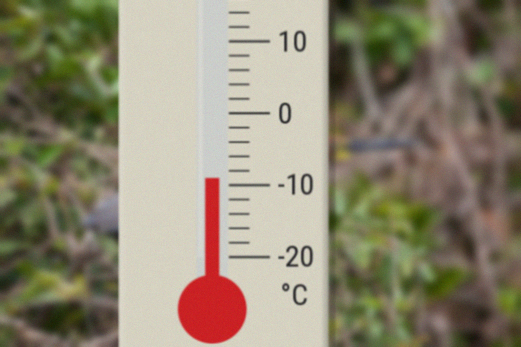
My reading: -9 °C
